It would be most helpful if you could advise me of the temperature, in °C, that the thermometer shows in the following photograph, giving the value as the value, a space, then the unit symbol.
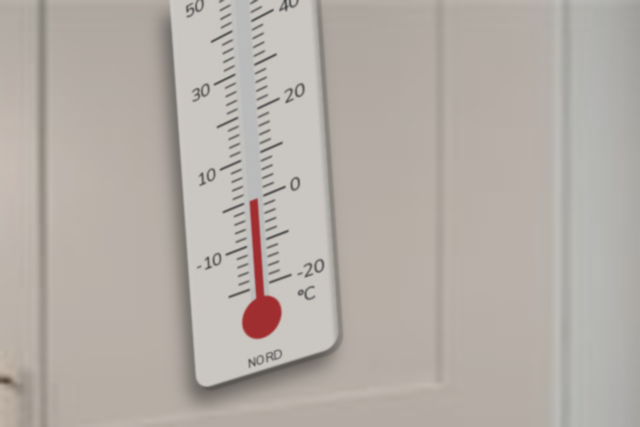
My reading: 0 °C
